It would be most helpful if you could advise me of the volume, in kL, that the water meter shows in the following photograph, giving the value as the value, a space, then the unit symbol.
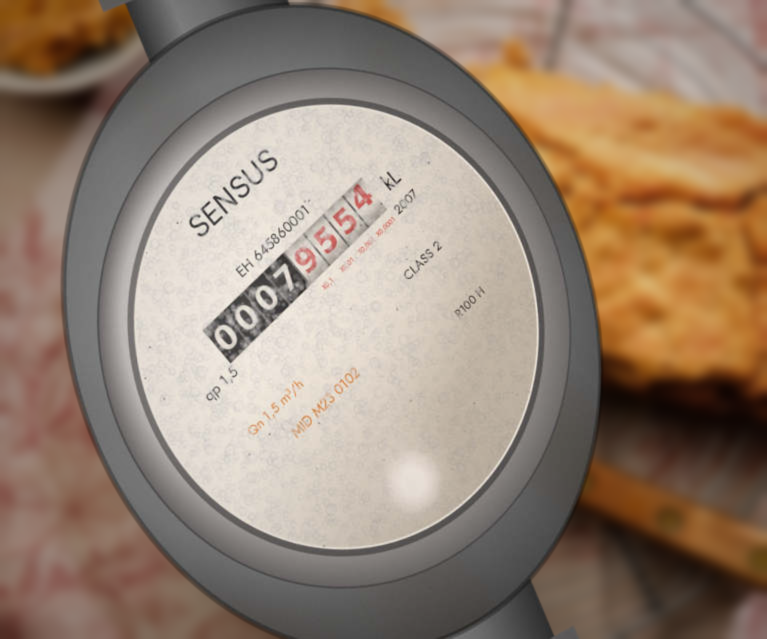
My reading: 7.9554 kL
